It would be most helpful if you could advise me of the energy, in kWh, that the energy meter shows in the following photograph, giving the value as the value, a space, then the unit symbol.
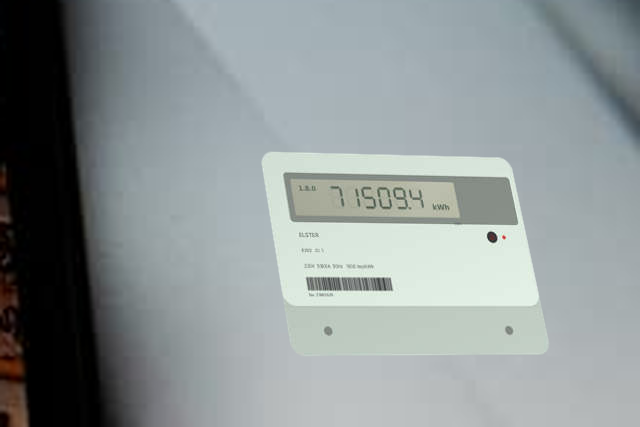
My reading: 71509.4 kWh
